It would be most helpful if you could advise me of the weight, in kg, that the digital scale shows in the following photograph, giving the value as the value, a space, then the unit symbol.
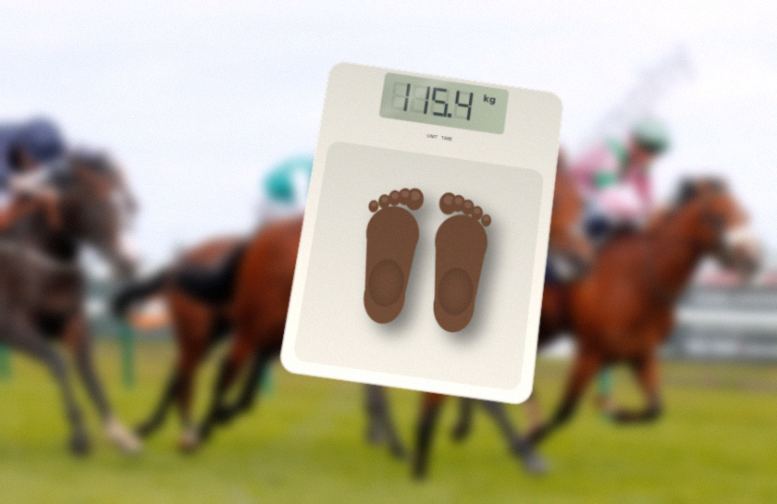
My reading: 115.4 kg
